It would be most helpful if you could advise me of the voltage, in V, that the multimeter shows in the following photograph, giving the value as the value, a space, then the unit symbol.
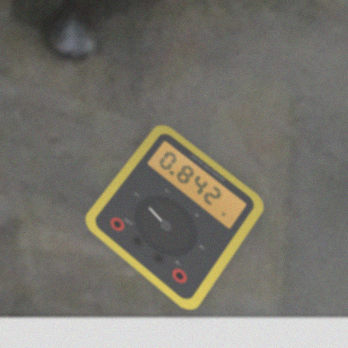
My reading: 0.842 V
